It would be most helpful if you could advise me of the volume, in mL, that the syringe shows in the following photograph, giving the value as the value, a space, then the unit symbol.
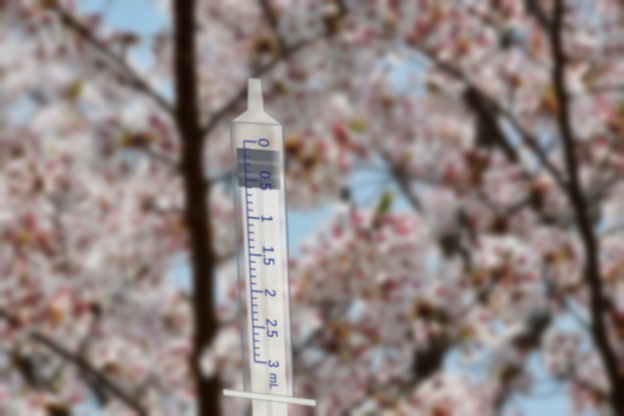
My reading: 0.1 mL
